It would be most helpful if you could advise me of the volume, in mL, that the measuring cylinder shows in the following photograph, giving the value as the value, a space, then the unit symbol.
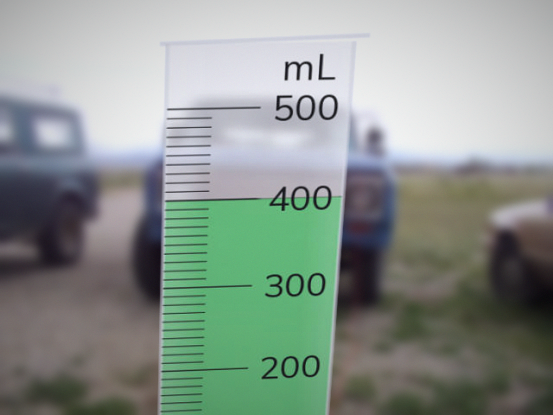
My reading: 400 mL
